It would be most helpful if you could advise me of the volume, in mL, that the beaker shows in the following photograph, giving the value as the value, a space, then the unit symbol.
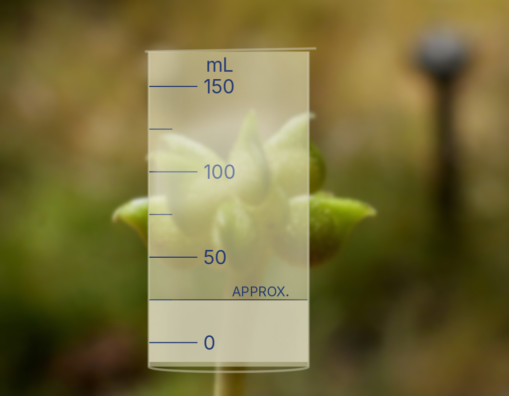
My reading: 25 mL
